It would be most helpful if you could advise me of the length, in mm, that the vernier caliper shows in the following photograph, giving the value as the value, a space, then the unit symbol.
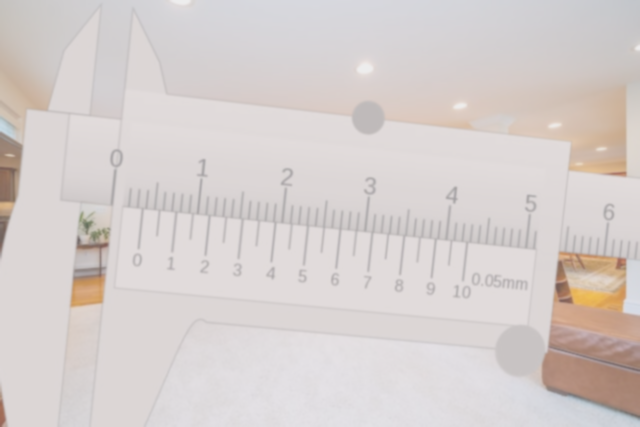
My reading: 3.6 mm
